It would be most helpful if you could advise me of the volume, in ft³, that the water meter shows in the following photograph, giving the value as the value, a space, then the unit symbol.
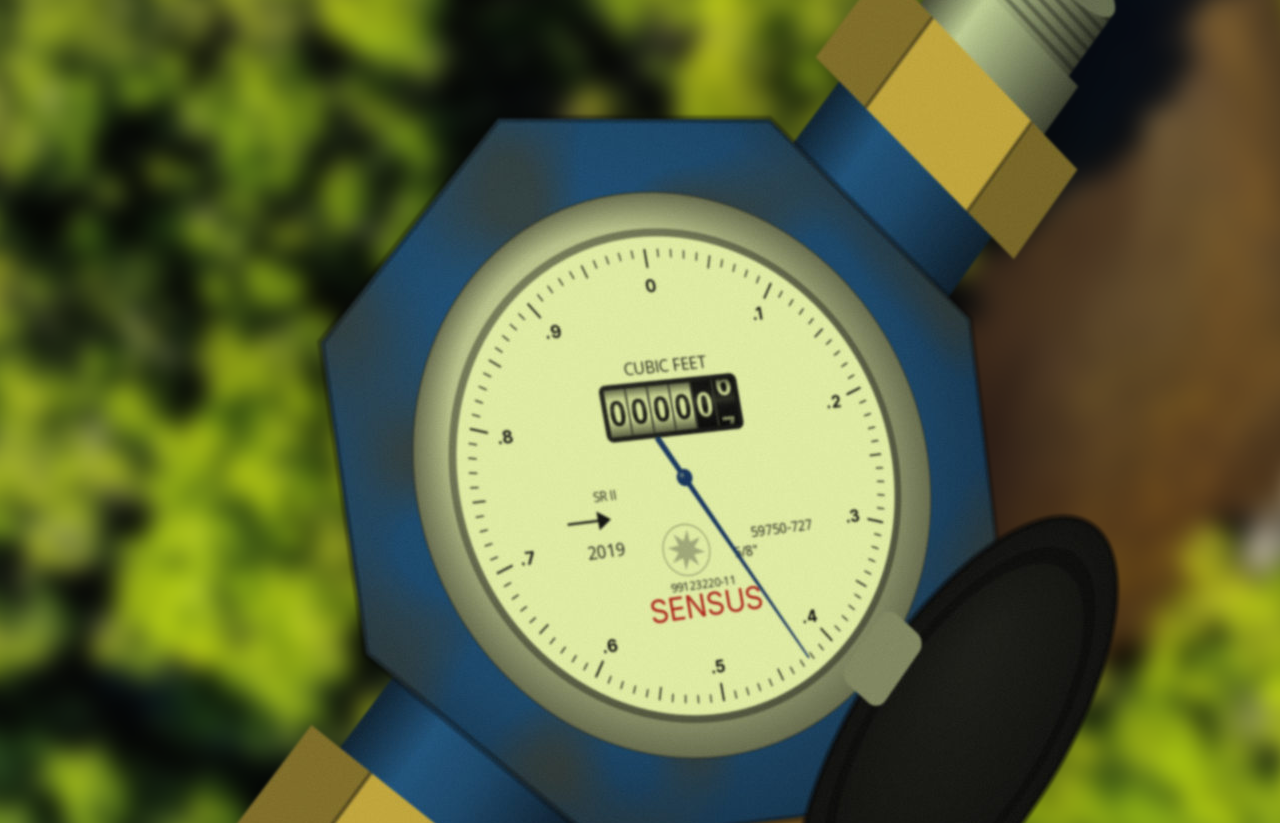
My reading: 6.42 ft³
